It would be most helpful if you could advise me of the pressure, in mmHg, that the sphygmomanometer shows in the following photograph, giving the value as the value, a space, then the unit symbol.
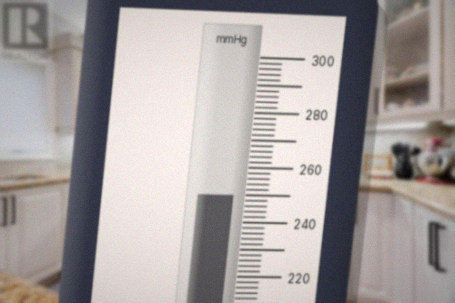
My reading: 250 mmHg
